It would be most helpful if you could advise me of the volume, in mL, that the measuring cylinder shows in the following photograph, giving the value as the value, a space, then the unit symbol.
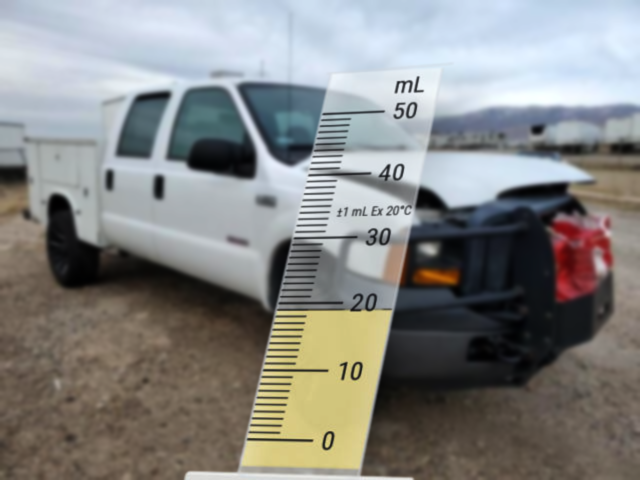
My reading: 19 mL
